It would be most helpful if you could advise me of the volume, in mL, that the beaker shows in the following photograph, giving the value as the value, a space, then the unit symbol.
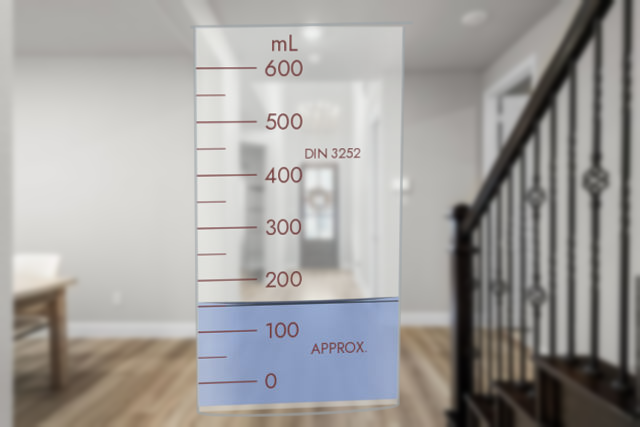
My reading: 150 mL
